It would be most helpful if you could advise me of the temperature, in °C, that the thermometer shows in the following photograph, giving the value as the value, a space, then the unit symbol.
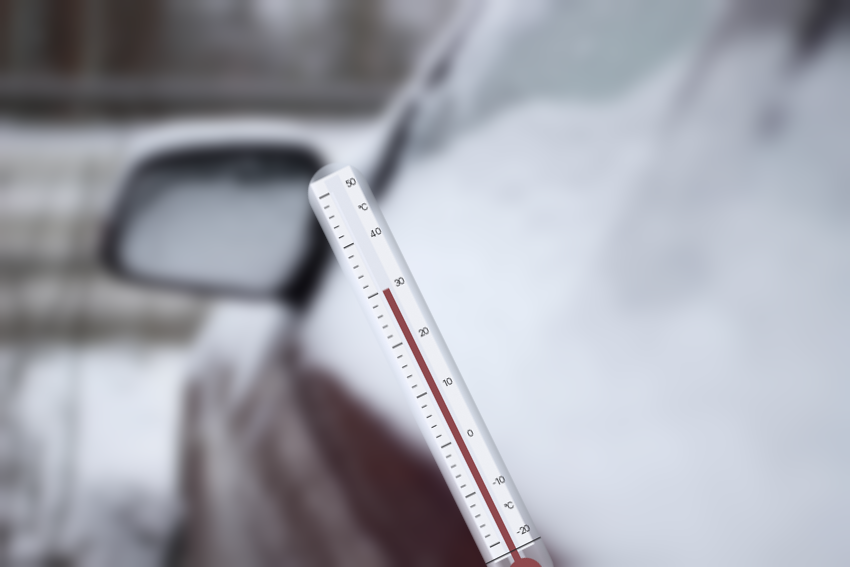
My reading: 30 °C
